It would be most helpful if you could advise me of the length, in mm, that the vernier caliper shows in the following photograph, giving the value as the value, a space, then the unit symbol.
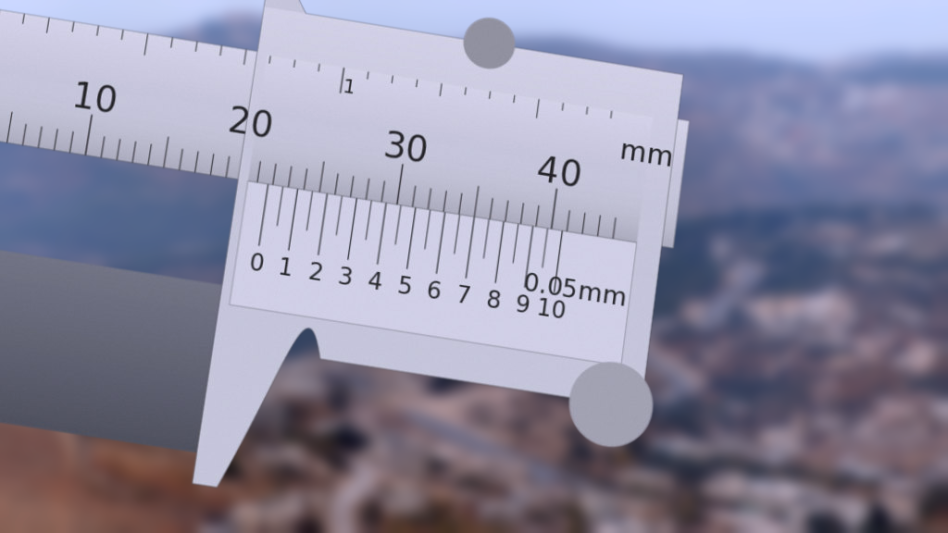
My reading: 21.7 mm
